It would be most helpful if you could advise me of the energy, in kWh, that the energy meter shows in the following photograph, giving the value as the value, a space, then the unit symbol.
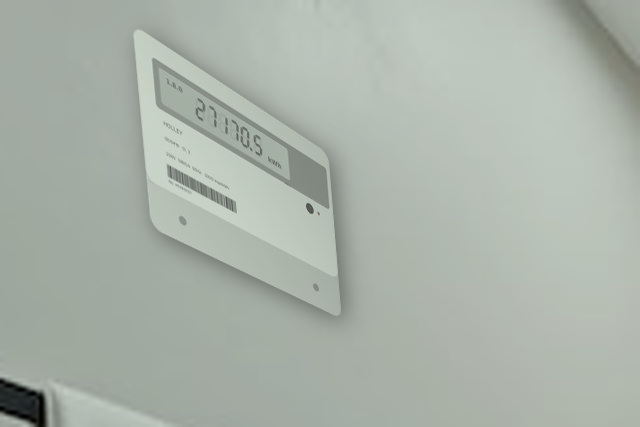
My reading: 27170.5 kWh
